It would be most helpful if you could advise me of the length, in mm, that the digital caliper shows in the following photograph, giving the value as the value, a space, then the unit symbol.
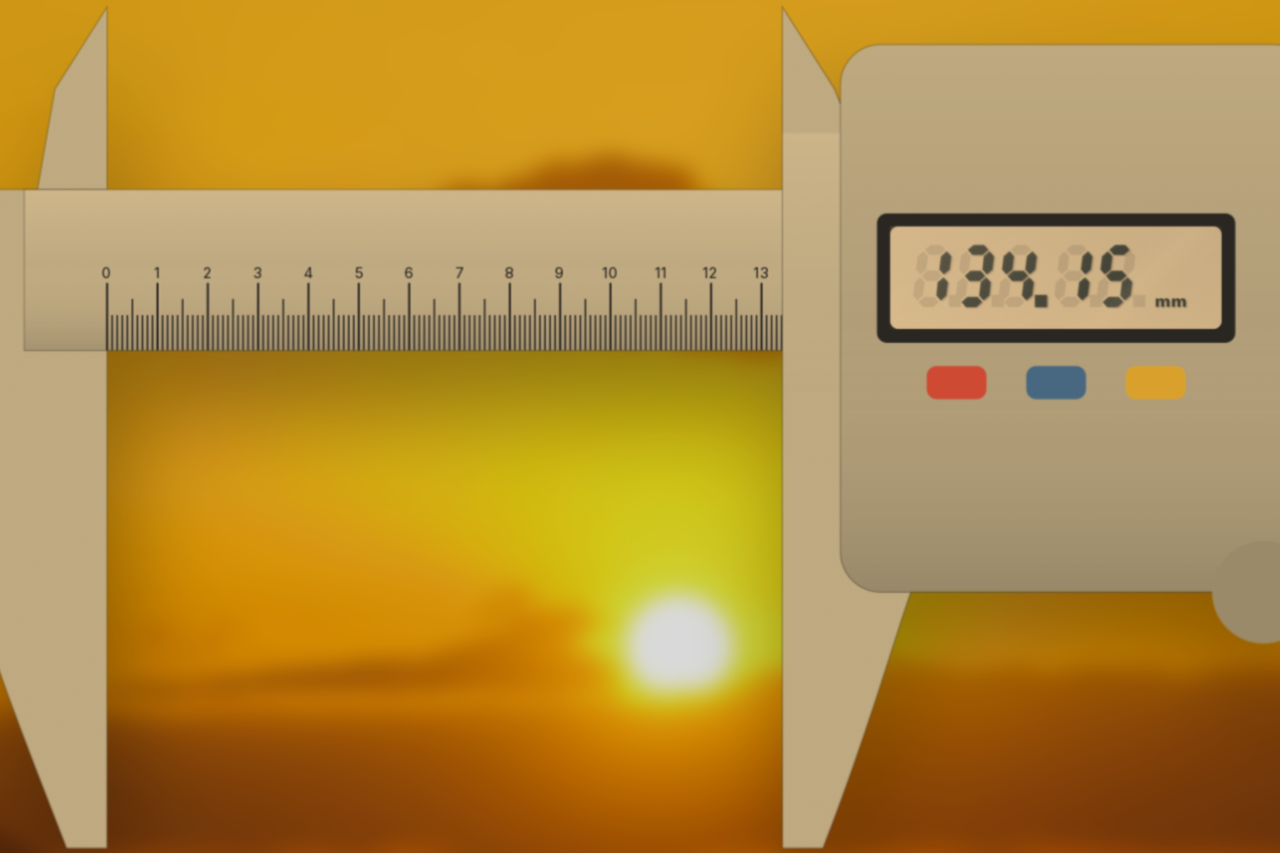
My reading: 134.15 mm
